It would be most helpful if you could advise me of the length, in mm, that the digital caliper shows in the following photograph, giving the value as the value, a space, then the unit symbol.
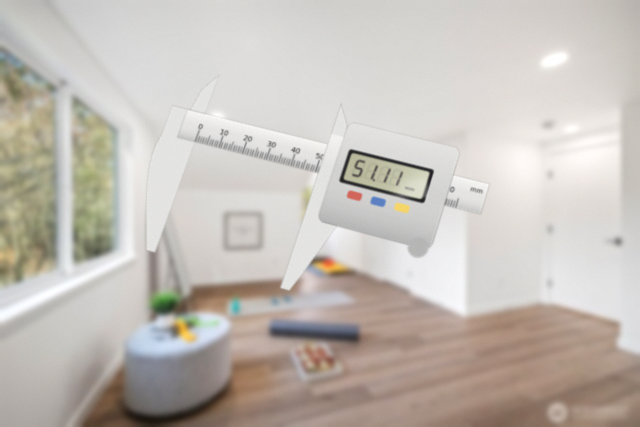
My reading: 51.11 mm
